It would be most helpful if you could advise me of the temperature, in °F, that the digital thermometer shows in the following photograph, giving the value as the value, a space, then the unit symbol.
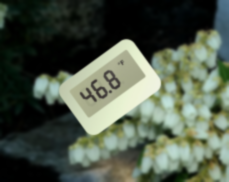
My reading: 46.8 °F
